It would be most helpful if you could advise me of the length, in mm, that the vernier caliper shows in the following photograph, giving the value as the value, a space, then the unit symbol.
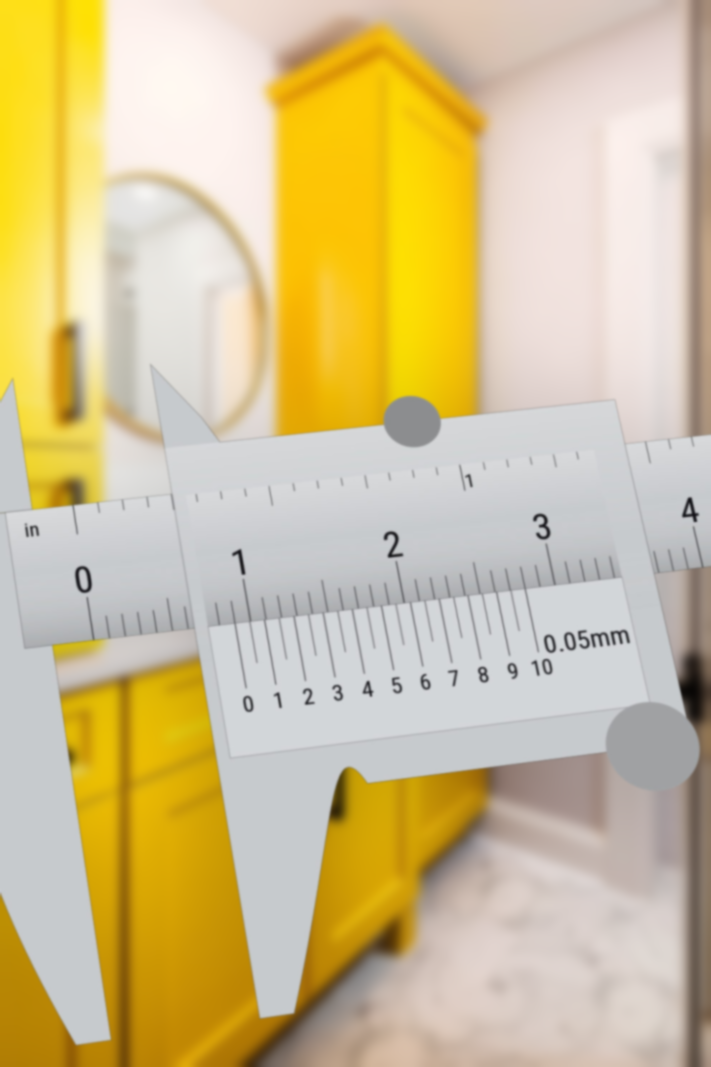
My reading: 9.0 mm
